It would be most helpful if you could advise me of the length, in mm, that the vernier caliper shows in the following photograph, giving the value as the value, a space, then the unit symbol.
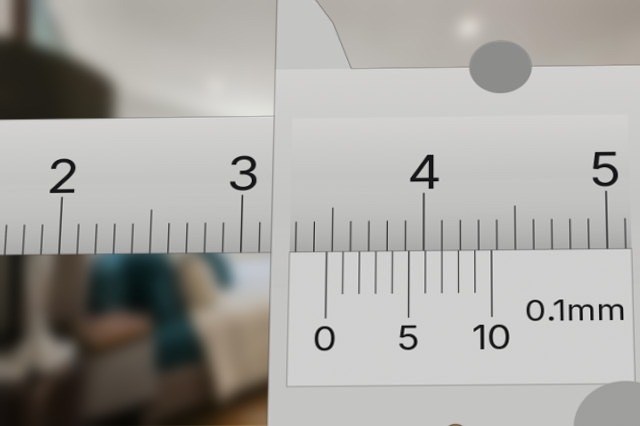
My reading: 34.7 mm
